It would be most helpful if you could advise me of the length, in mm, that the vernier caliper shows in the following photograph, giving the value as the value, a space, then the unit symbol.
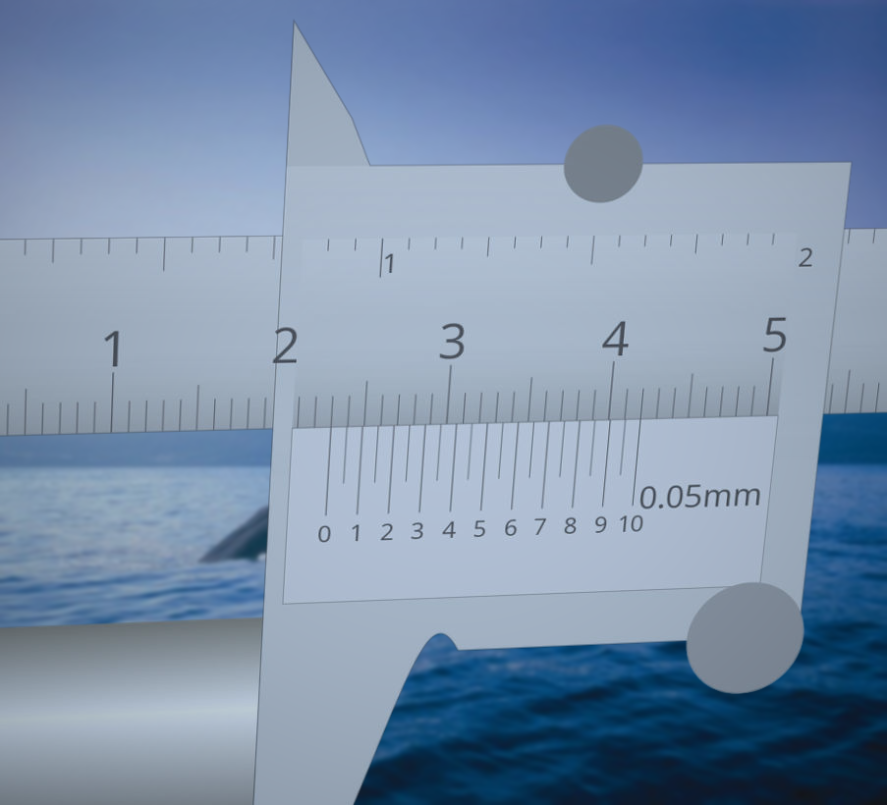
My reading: 23.0 mm
